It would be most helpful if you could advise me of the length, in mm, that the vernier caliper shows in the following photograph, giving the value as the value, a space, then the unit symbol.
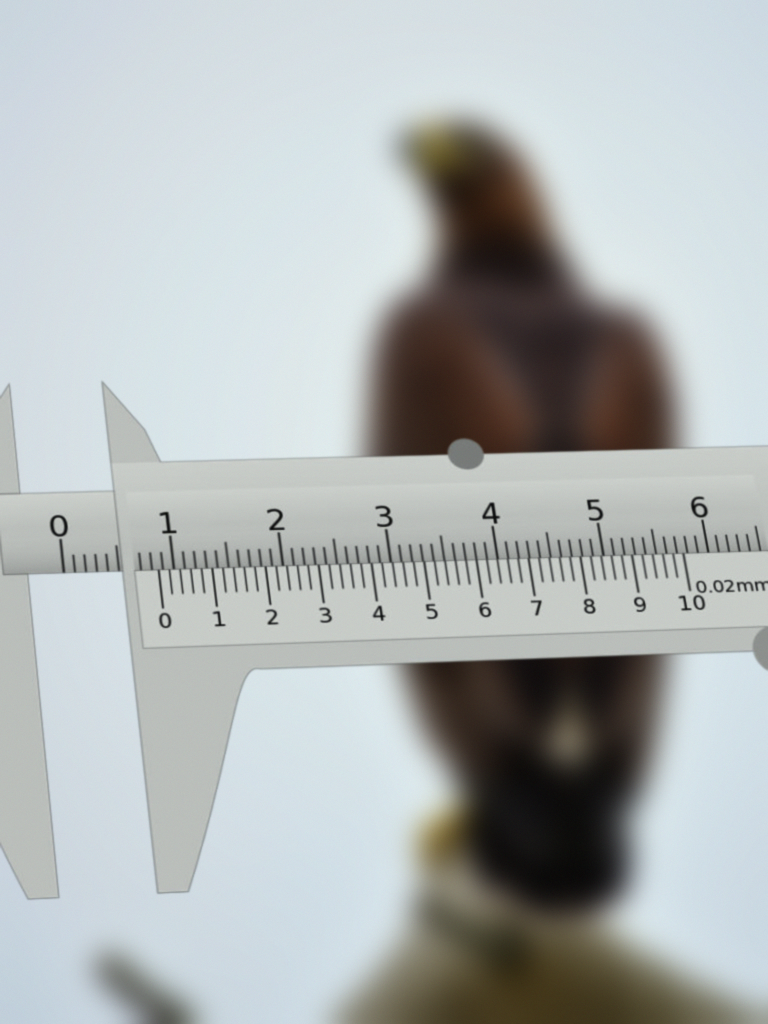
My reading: 8.6 mm
